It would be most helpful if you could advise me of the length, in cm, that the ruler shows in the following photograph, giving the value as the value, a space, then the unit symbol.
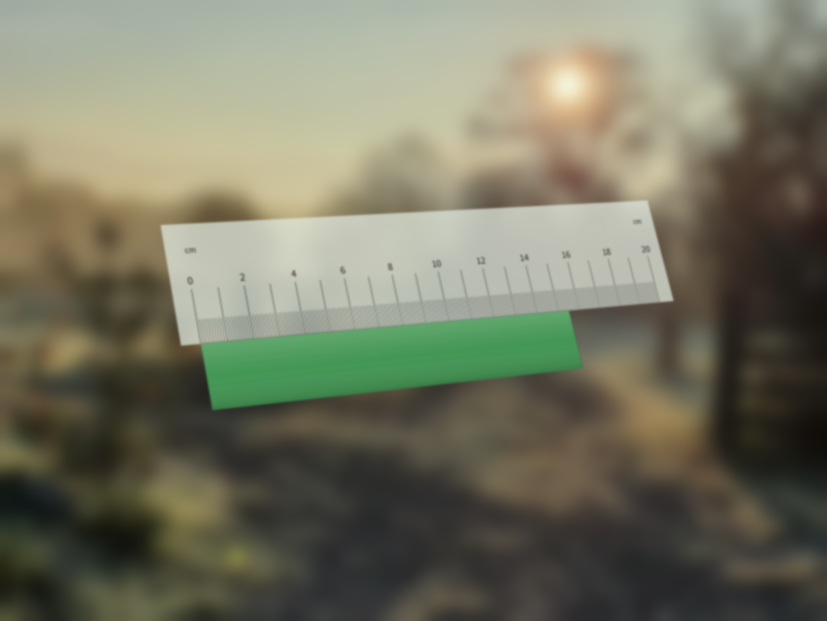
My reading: 15.5 cm
